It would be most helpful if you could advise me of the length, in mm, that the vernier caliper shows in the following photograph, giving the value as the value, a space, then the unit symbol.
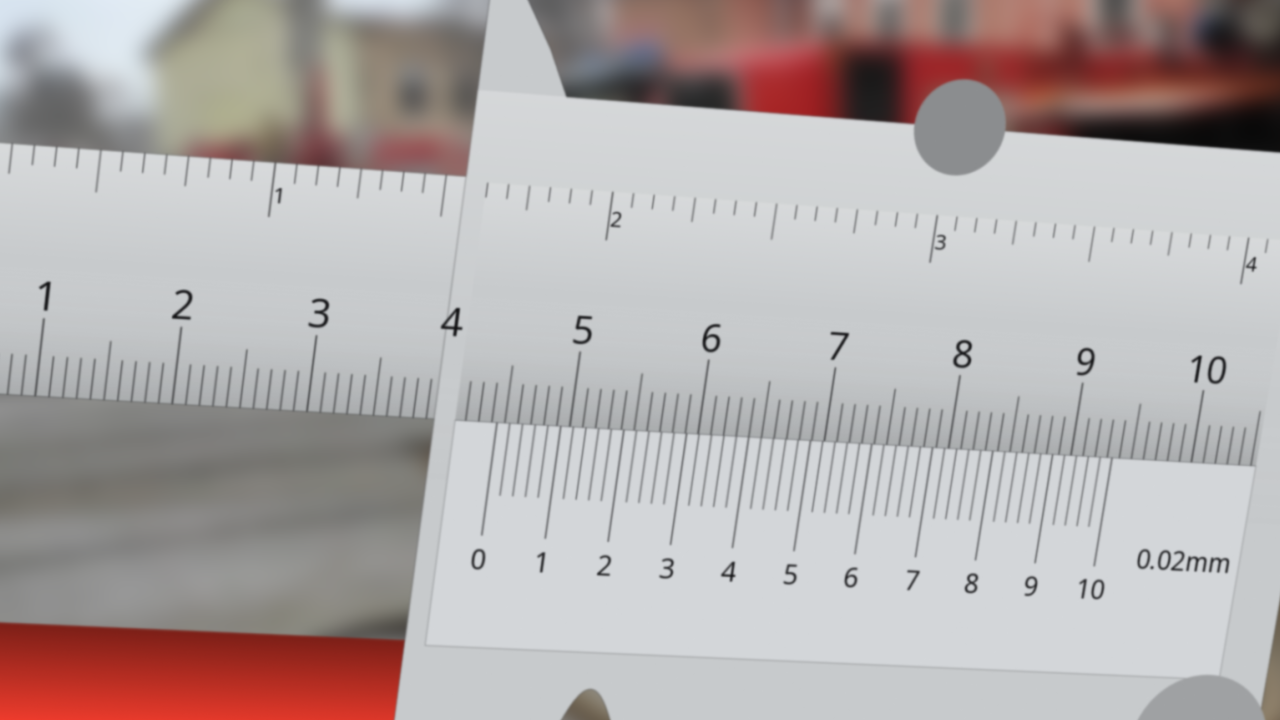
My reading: 44.4 mm
